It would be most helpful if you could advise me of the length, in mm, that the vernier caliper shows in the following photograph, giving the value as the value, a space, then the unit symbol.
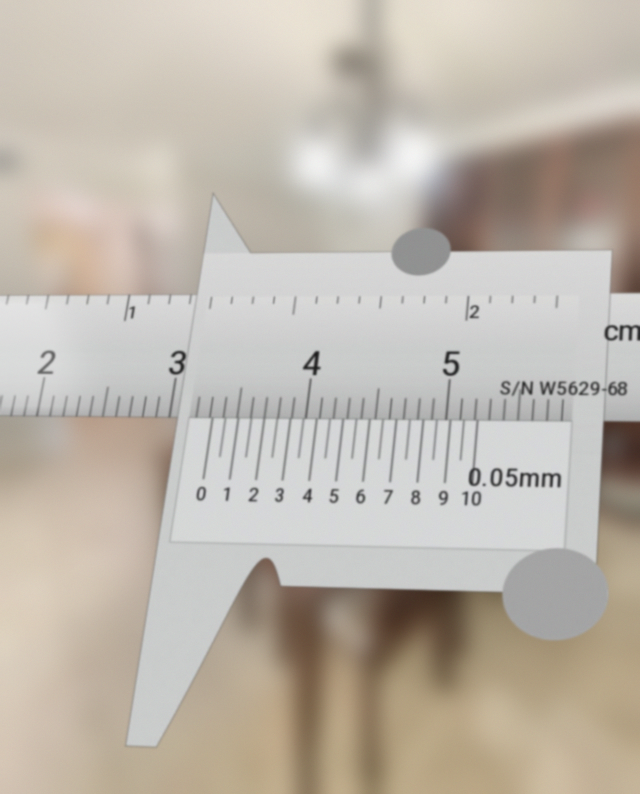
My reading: 33.2 mm
